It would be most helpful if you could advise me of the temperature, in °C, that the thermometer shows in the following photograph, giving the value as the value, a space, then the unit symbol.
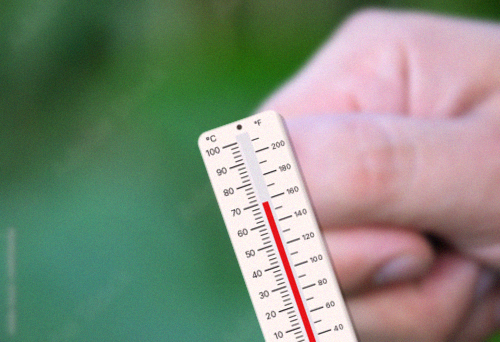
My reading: 70 °C
